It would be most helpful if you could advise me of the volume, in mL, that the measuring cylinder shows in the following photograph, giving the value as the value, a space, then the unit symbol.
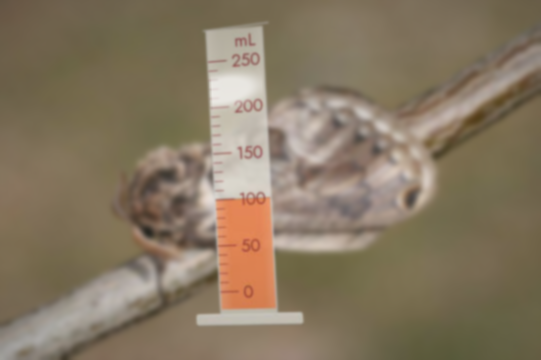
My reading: 100 mL
